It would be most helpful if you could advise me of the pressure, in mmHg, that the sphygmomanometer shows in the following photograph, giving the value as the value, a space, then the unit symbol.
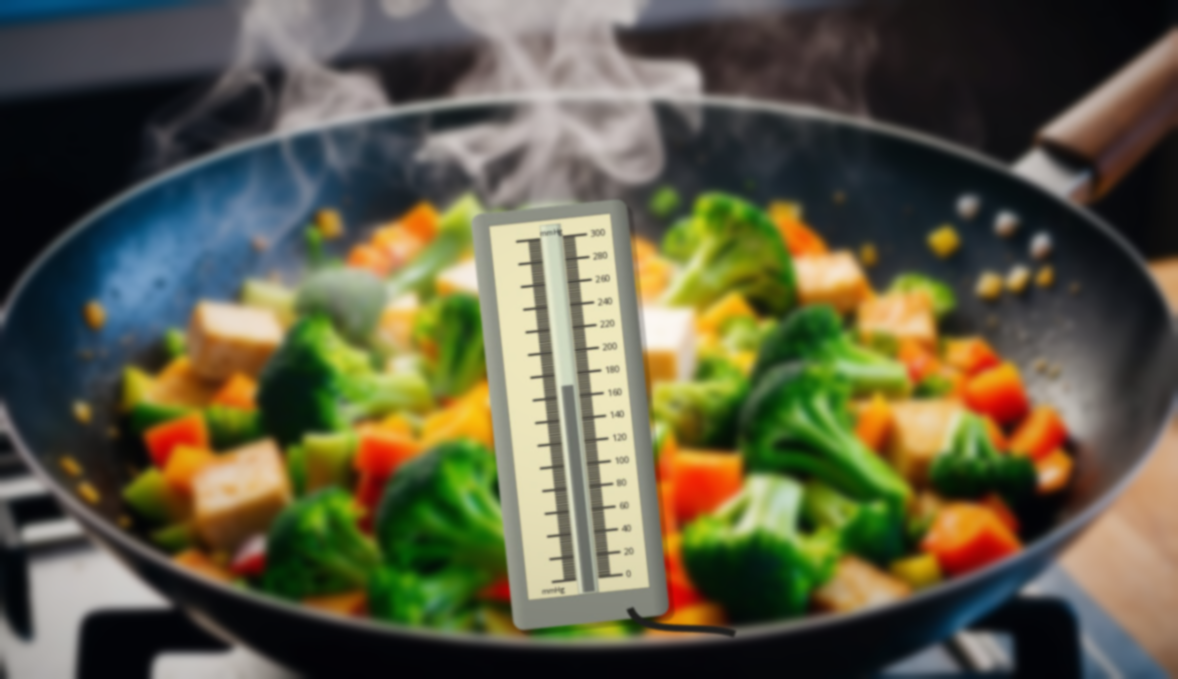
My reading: 170 mmHg
